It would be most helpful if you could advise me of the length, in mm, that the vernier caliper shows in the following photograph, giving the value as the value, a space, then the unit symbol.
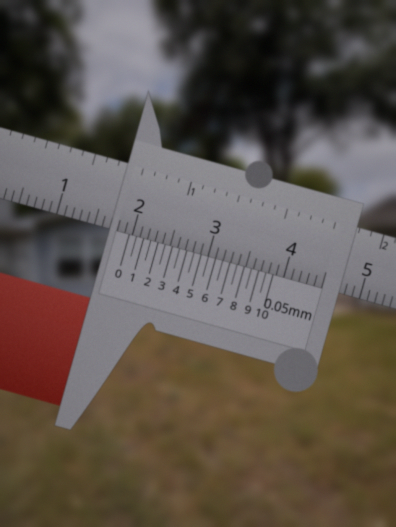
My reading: 19.6 mm
